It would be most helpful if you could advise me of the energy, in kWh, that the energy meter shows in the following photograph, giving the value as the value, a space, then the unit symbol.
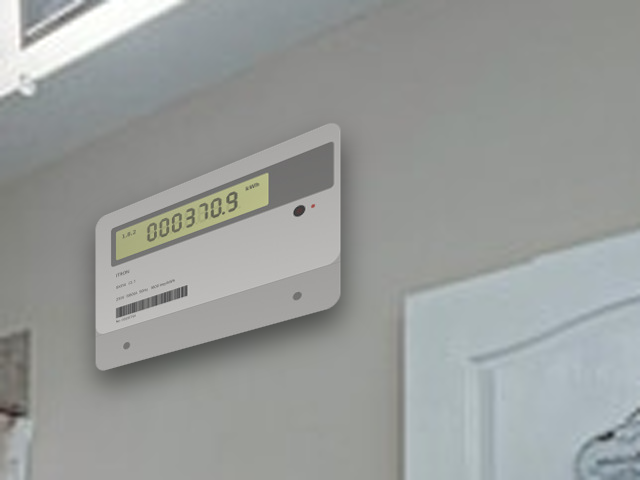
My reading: 370.9 kWh
